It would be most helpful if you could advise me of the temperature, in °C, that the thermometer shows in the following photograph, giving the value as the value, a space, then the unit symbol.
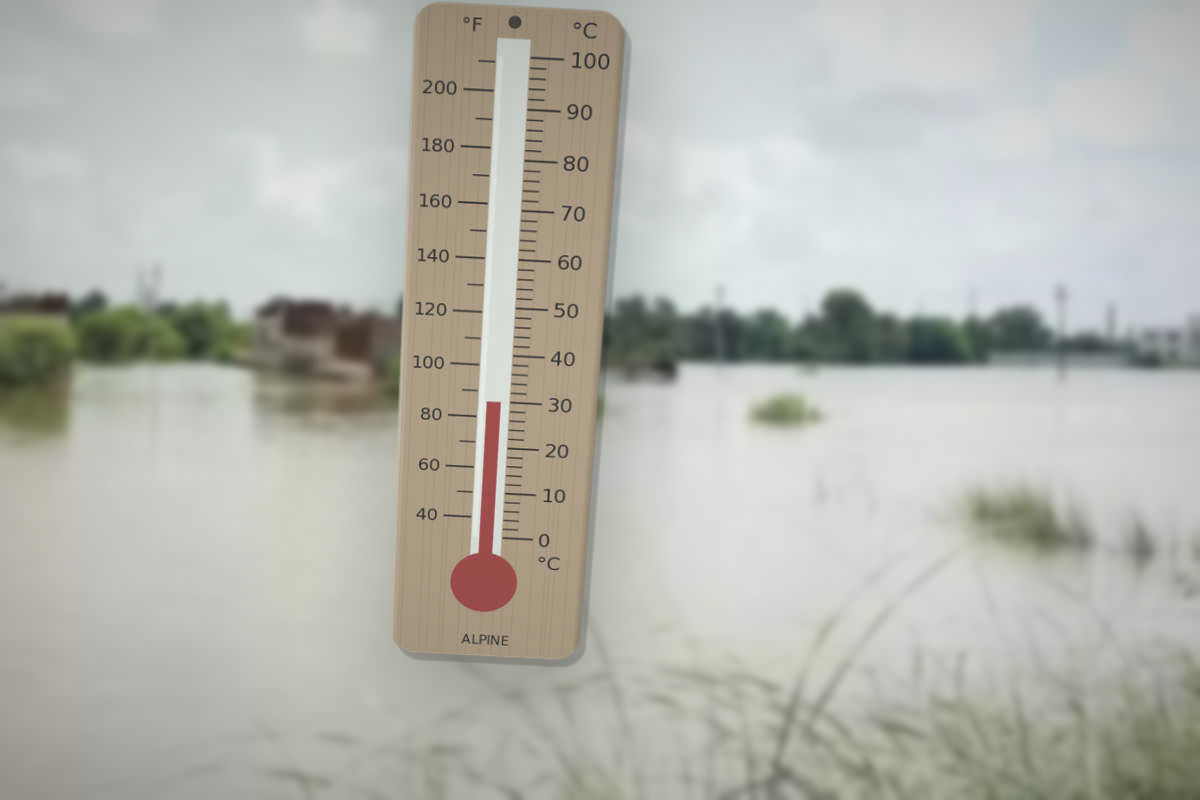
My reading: 30 °C
